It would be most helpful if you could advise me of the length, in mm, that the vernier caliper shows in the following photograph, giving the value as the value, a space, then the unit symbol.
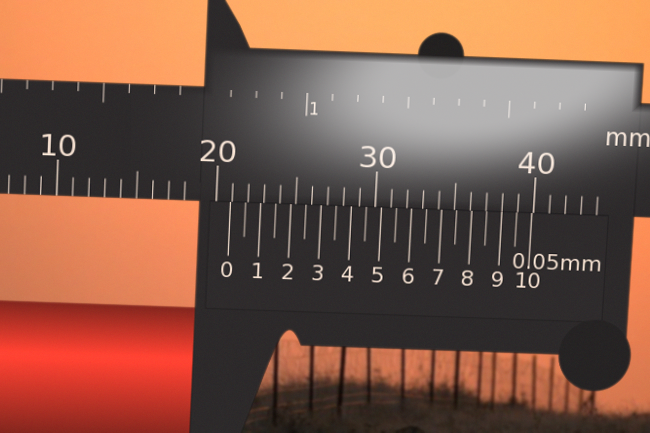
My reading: 20.9 mm
